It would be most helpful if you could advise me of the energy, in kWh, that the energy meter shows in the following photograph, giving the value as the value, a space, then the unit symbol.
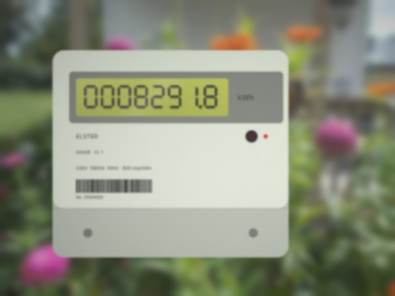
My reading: 8291.8 kWh
